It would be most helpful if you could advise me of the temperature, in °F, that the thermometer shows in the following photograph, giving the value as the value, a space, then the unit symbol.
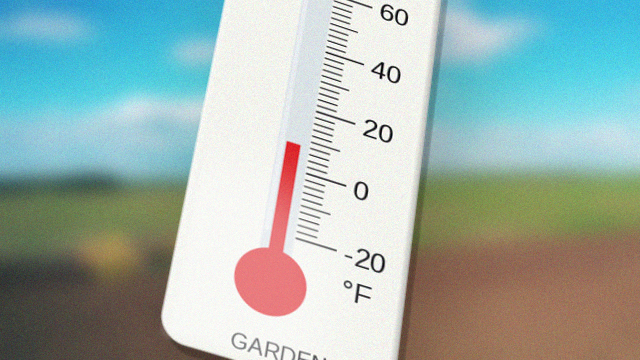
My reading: 8 °F
